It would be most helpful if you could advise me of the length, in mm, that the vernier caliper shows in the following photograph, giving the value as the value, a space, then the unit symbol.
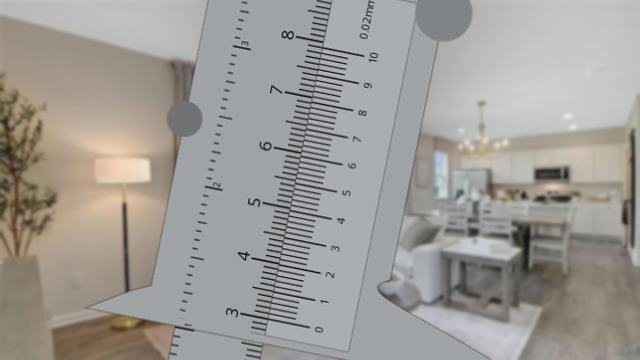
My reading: 30.0 mm
